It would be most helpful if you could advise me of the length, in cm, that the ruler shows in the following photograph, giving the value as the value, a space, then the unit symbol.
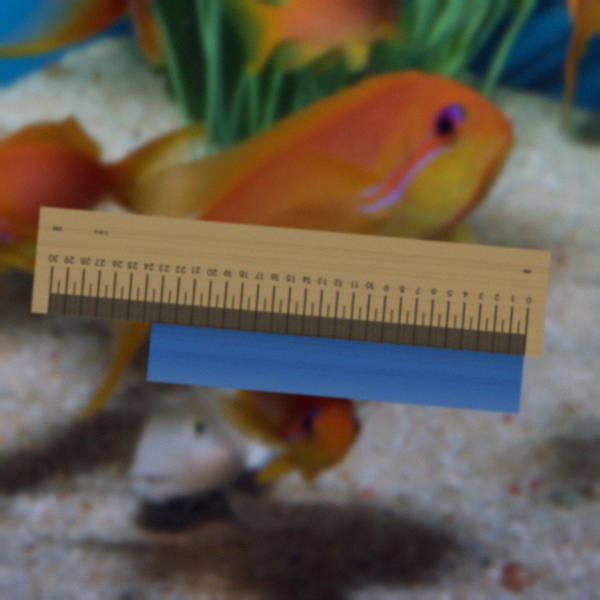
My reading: 23.5 cm
